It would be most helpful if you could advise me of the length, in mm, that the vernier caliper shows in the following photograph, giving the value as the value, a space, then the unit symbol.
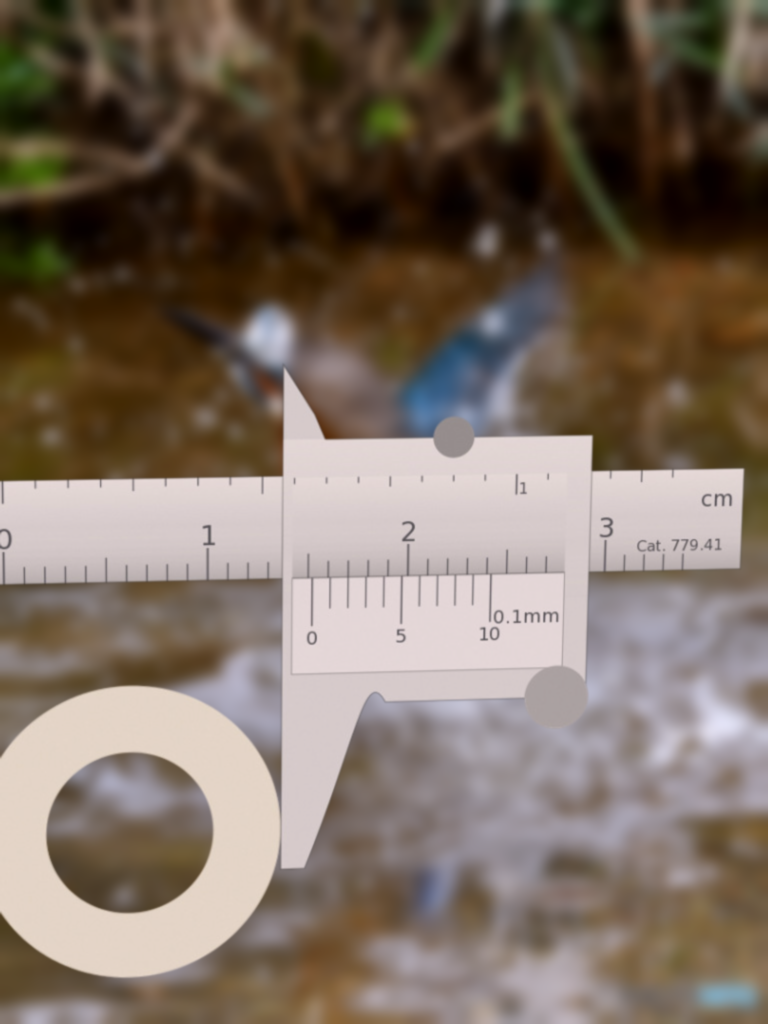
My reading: 15.2 mm
